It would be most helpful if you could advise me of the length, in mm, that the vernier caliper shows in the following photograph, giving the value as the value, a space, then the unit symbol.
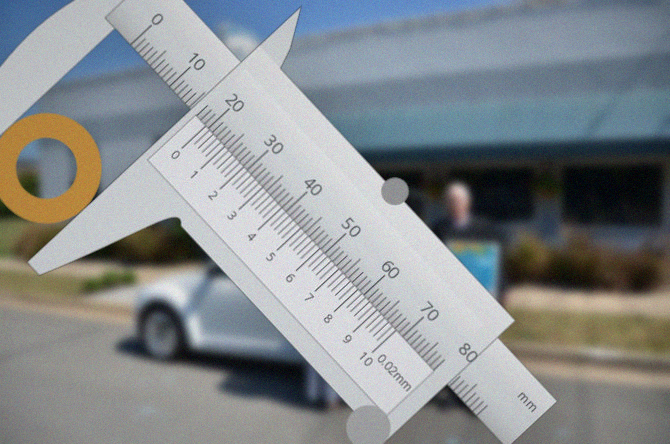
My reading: 19.4 mm
